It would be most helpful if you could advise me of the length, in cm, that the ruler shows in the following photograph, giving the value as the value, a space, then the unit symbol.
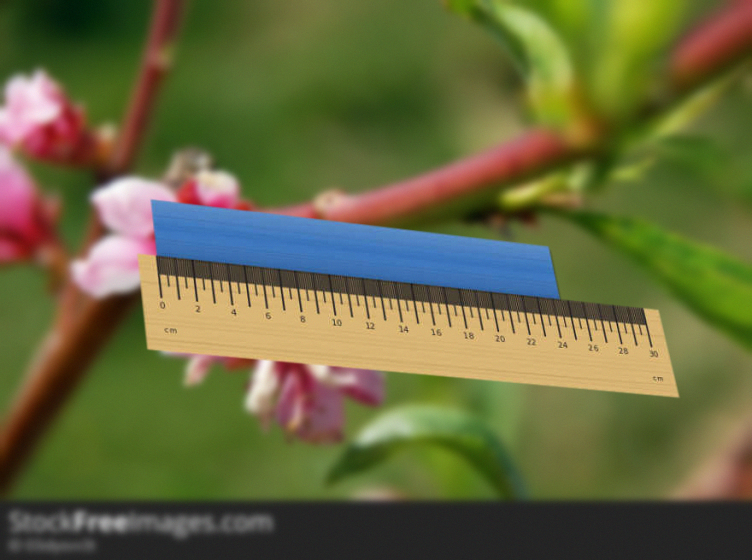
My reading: 24.5 cm
